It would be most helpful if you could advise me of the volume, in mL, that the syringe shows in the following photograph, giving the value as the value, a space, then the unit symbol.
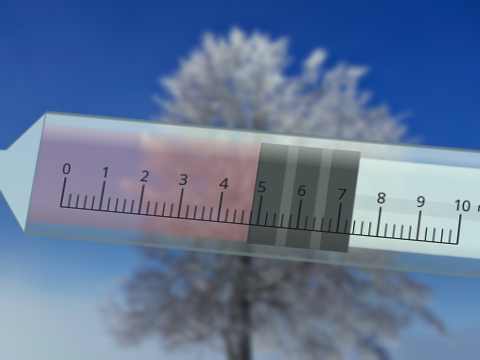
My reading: 4.8 mL
